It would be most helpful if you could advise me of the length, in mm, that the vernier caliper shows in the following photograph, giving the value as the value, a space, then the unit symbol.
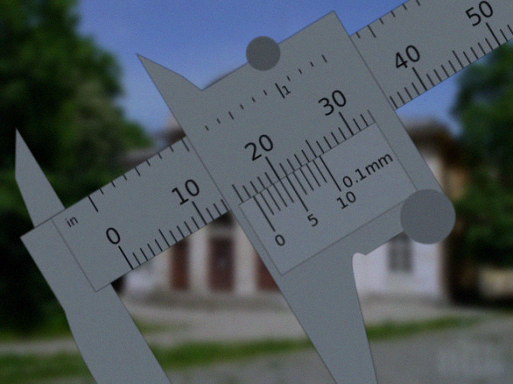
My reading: 16.4 mm
